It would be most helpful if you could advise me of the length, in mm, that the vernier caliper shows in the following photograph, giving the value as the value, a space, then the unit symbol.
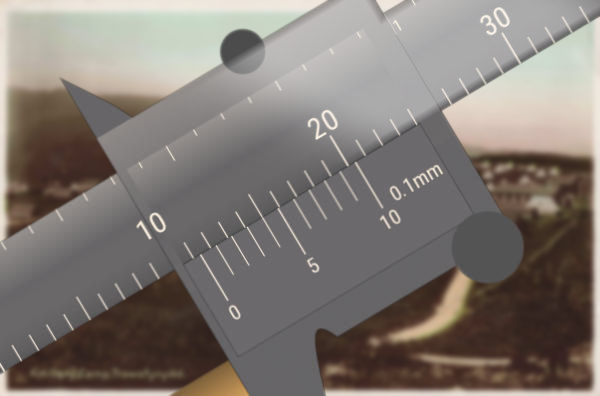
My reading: 11.4 mm
